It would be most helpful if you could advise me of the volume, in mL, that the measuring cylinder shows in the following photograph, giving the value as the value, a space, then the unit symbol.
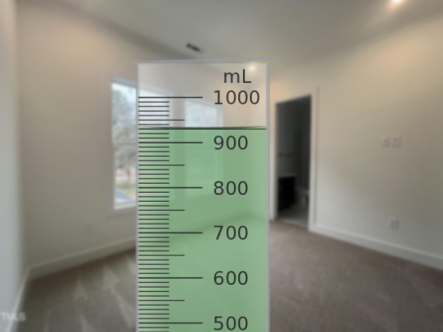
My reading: 930 mL
